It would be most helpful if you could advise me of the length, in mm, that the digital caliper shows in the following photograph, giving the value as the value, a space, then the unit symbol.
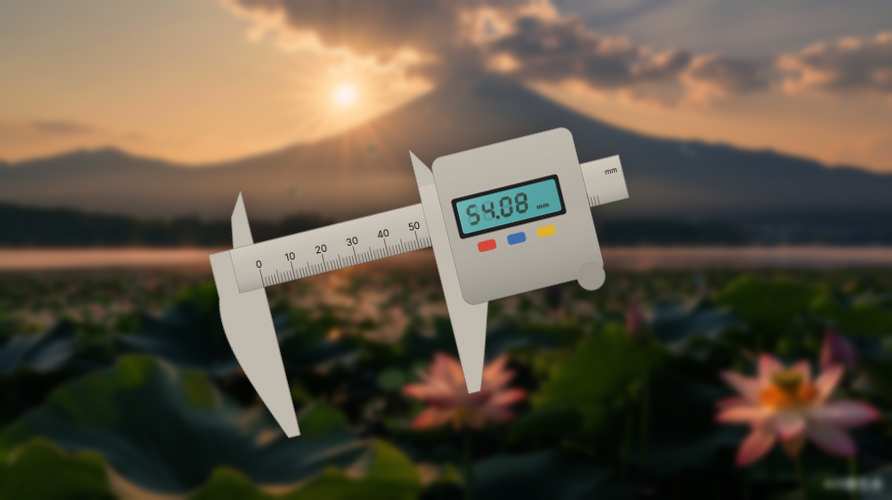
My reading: 54.08 mm
